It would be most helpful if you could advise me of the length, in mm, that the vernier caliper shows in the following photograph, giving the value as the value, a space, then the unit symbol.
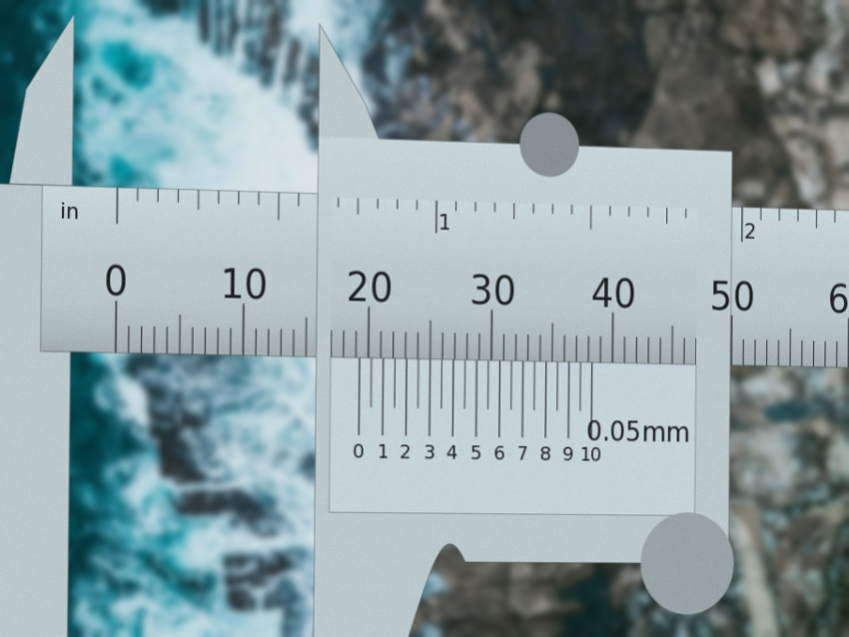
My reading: 19.3 mm
